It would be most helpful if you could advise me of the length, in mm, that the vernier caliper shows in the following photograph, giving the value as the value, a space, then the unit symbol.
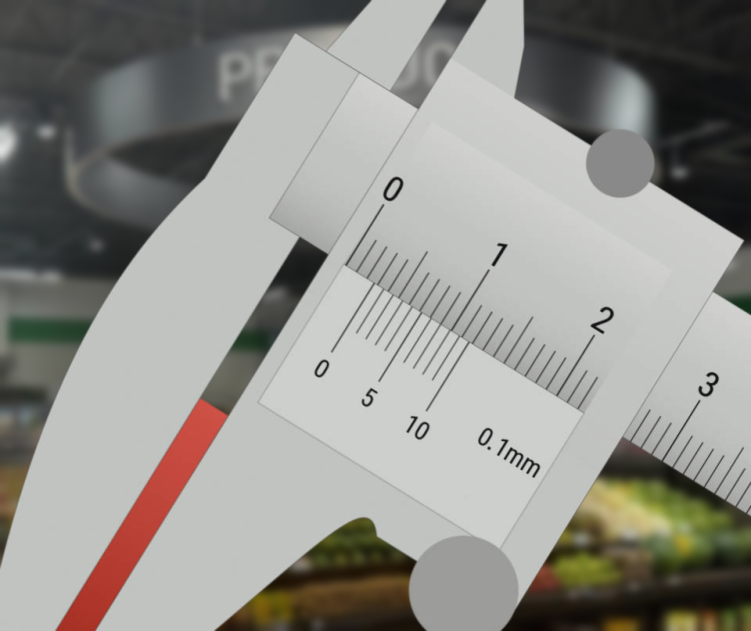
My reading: 2.7 mm
